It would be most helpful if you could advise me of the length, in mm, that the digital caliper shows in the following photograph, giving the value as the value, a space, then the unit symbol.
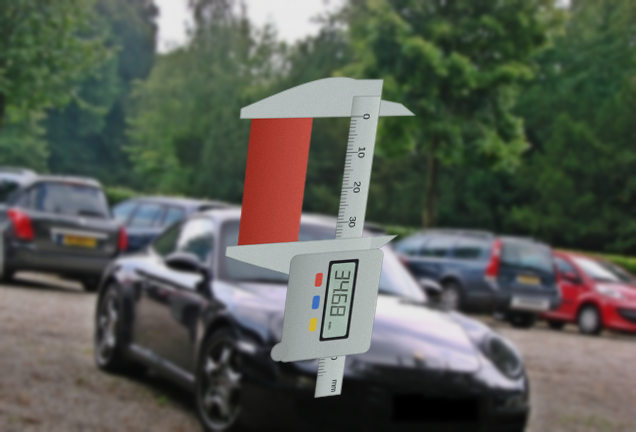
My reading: 34.68 mm
